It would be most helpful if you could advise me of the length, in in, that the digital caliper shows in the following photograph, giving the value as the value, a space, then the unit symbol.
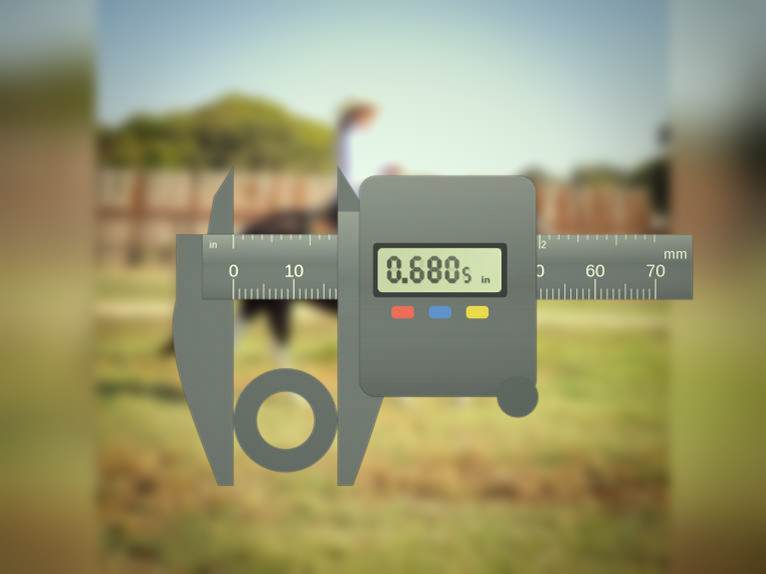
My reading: 0.6805 in
